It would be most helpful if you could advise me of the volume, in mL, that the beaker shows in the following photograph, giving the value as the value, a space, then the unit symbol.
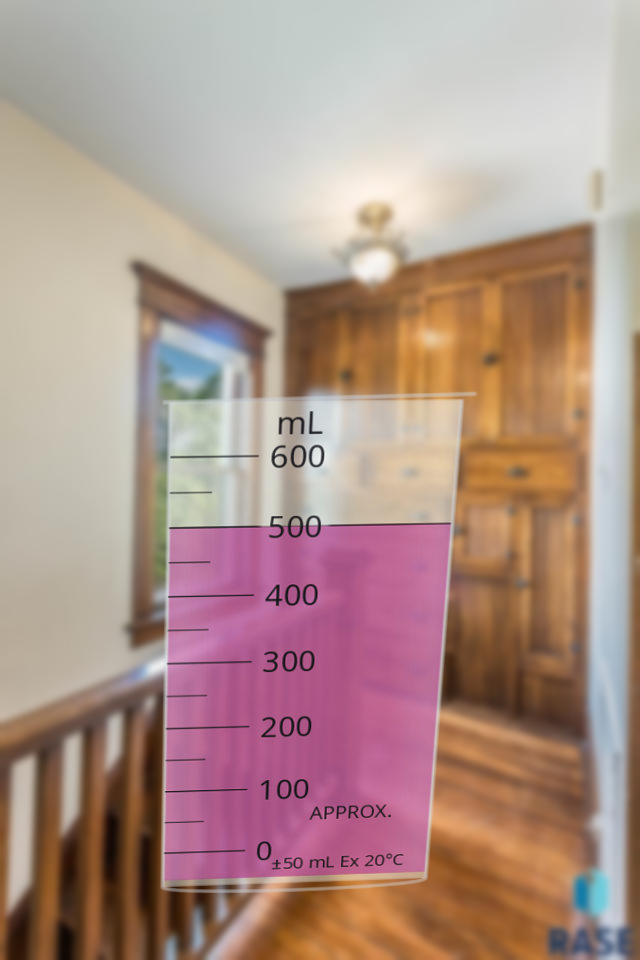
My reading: 500 mL
